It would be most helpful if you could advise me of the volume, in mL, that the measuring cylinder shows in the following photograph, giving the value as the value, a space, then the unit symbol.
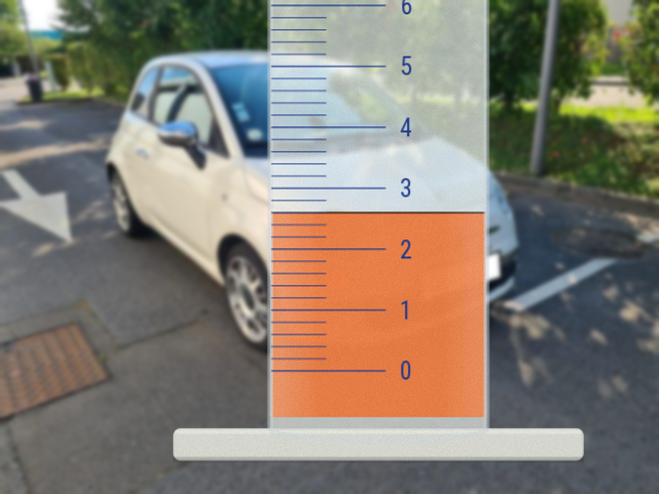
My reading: 2.6 mL
